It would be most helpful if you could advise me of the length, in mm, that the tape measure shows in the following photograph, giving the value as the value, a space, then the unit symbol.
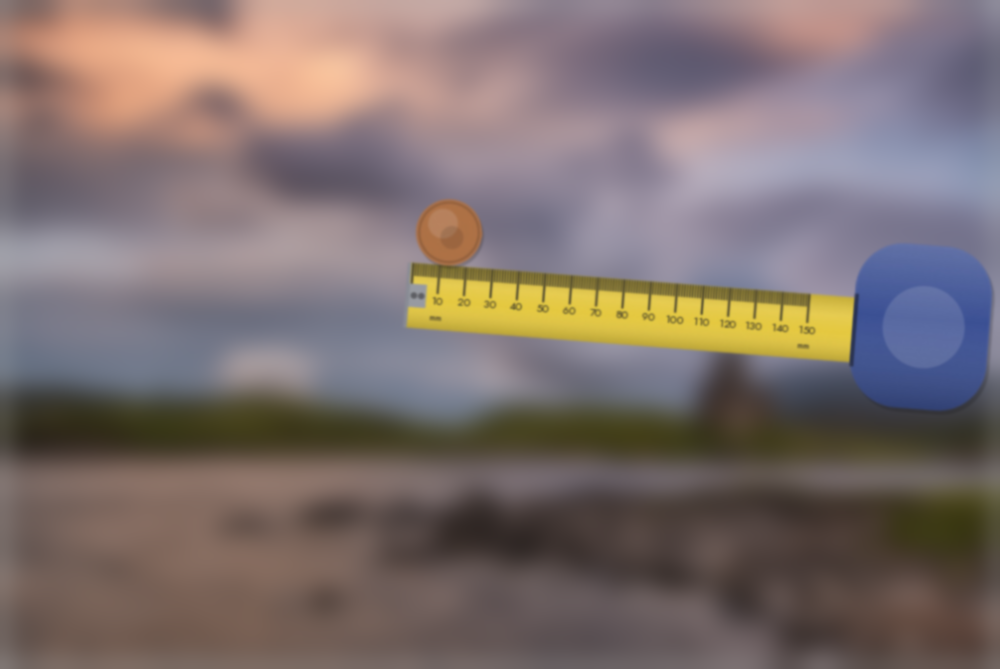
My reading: 25 mm
